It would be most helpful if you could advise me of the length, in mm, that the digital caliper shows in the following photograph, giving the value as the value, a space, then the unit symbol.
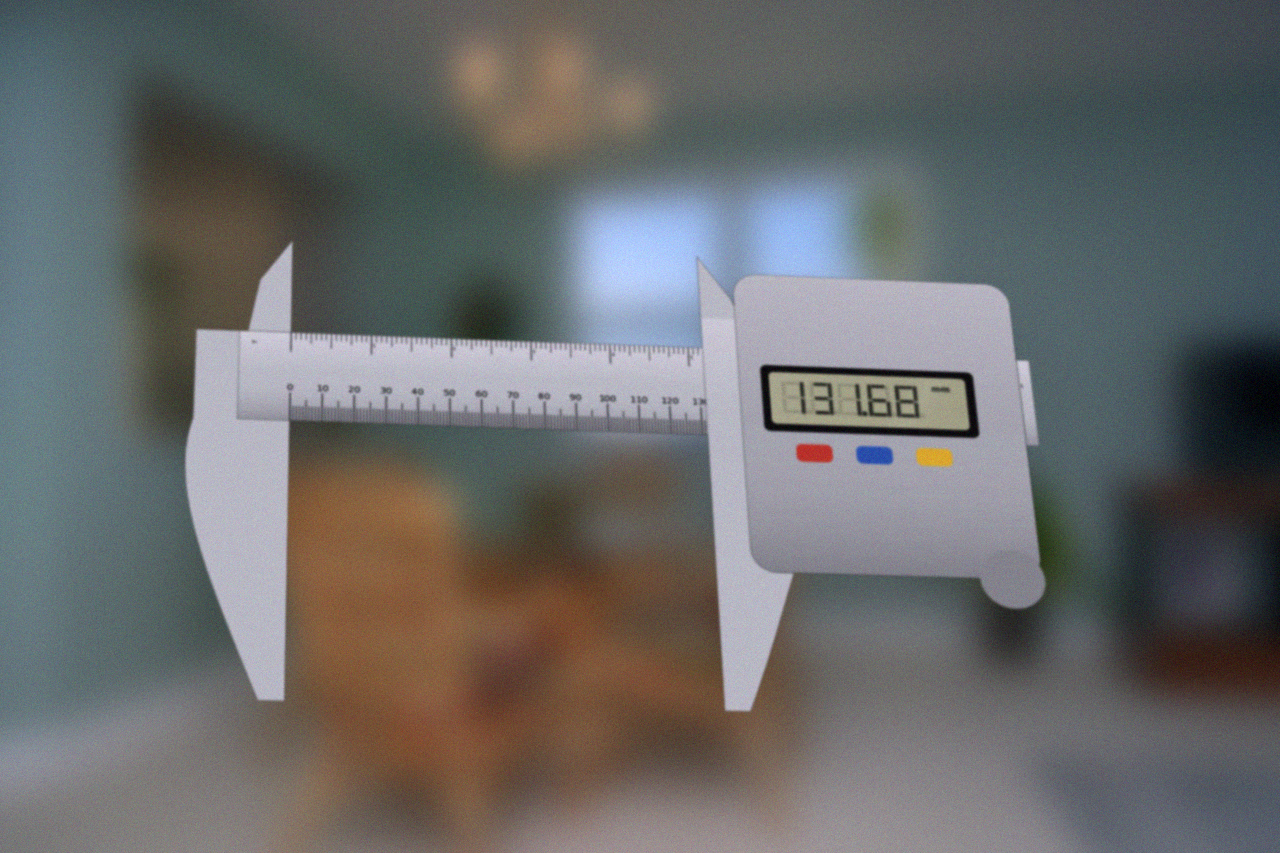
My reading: 131.68 mm
